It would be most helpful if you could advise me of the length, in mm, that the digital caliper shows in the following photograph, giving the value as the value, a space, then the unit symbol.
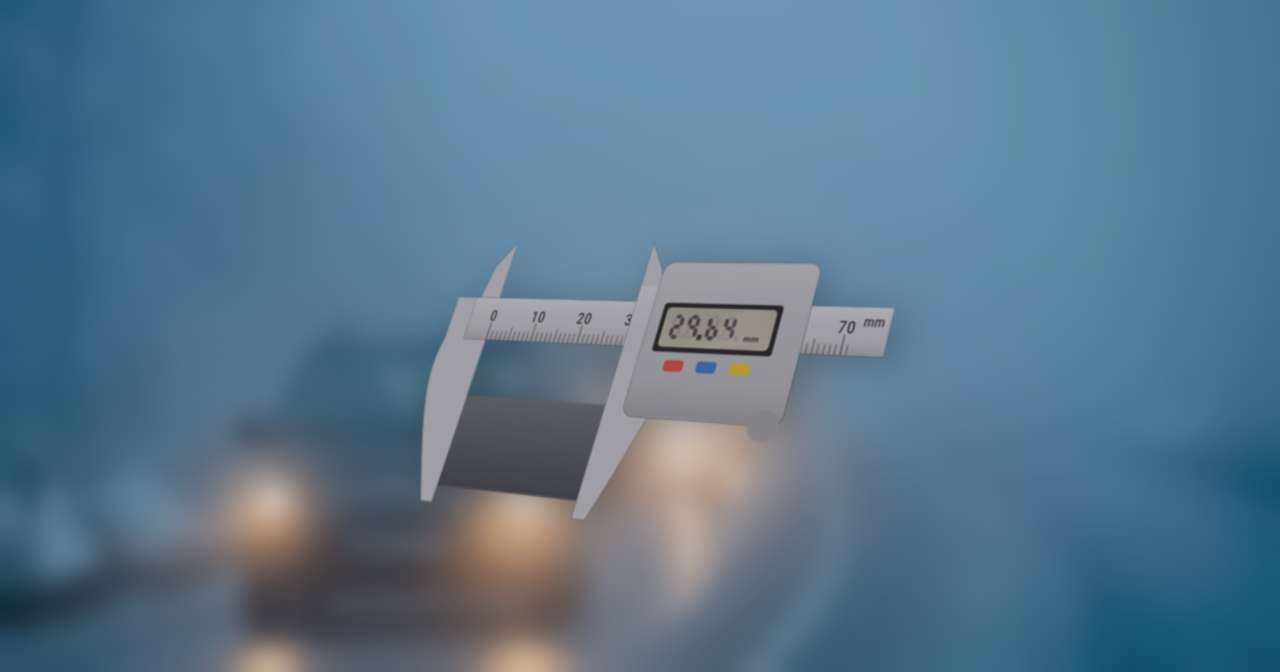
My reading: 29.64 mm
